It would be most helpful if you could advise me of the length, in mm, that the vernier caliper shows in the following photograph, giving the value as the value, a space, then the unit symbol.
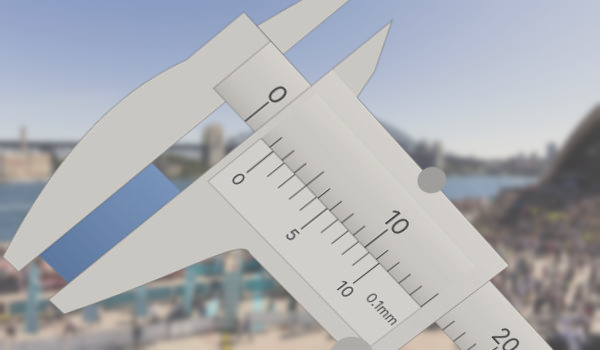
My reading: 2.3 mm
